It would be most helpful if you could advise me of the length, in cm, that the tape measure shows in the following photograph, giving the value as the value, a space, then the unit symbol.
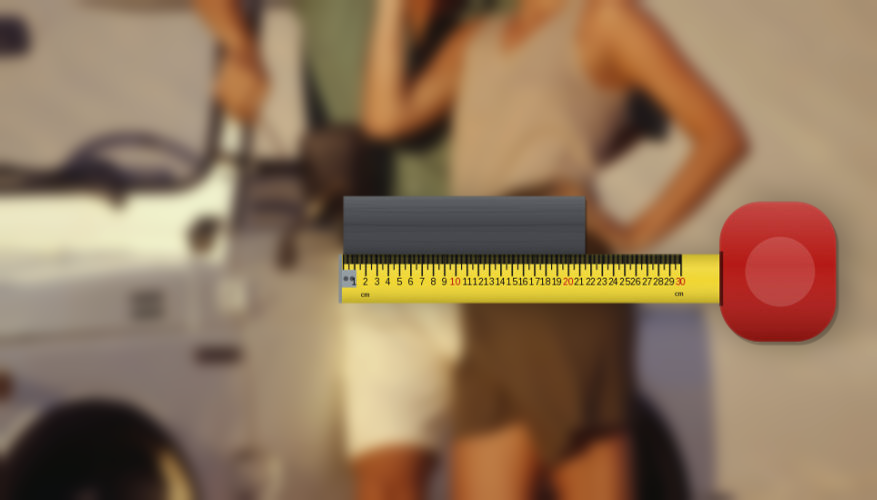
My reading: 21.5 cm
